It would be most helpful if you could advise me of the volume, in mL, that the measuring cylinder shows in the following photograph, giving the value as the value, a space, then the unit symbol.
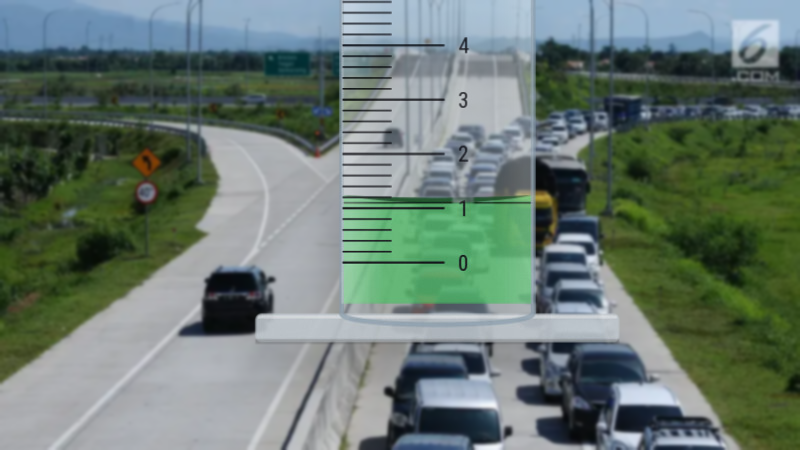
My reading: 1.1 mL
